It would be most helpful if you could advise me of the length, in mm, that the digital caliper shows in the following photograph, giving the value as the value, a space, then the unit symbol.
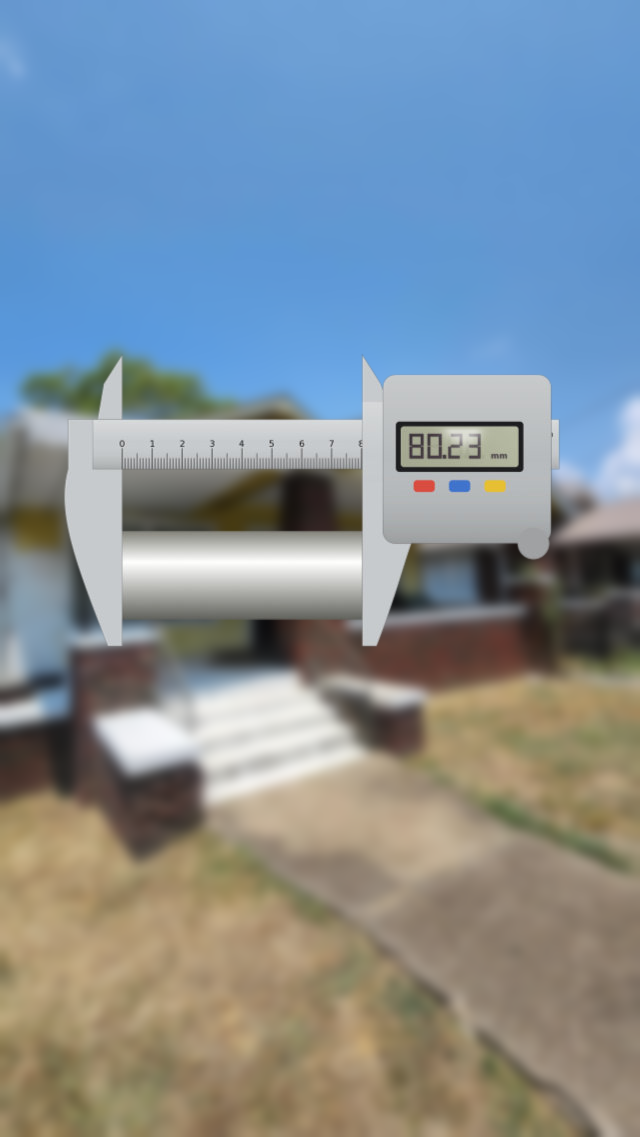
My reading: 80.23 mm
